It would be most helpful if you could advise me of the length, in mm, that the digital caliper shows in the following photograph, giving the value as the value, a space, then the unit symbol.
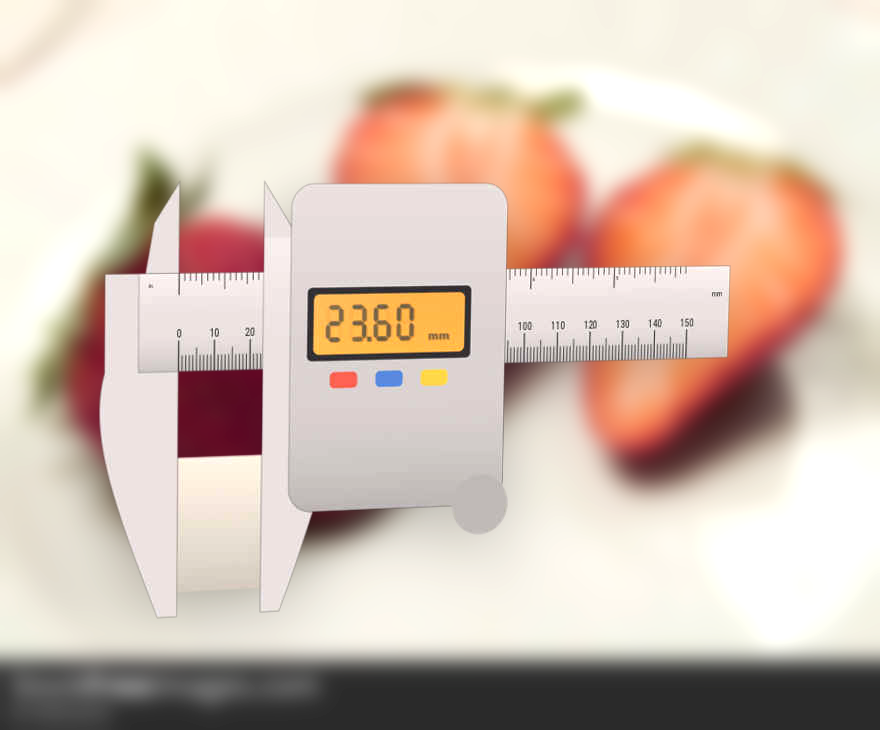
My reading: 23.60 mm
